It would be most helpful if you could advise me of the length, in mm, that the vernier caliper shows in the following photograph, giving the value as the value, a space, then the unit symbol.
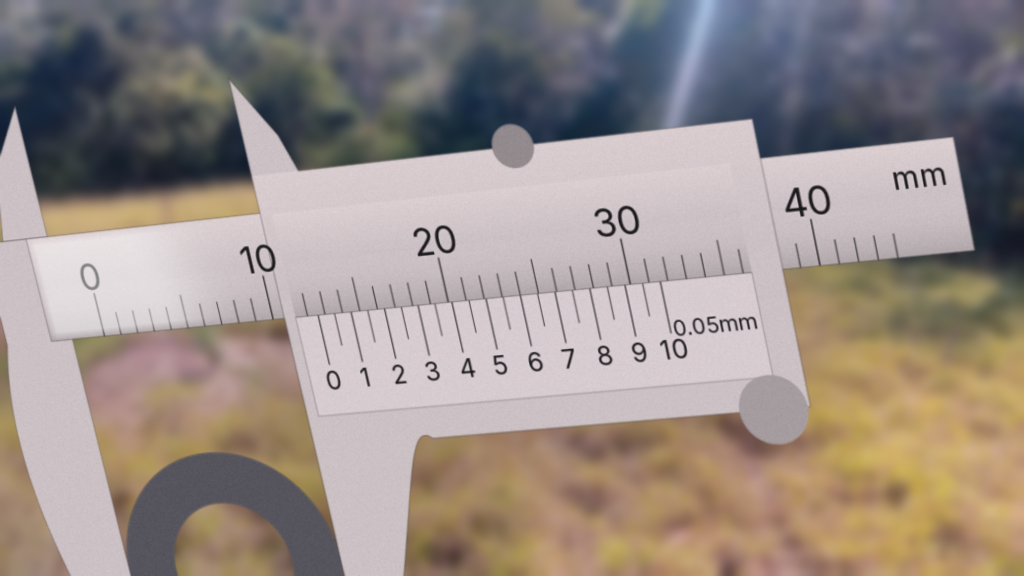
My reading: 12.6 mm
